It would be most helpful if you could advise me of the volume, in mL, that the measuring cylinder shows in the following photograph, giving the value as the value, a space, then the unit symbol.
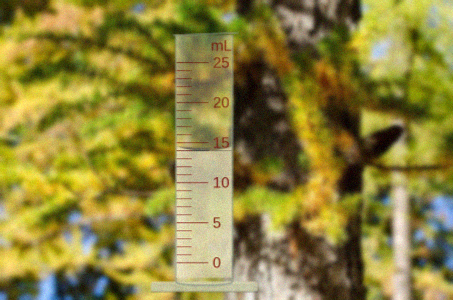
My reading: 14 mL
